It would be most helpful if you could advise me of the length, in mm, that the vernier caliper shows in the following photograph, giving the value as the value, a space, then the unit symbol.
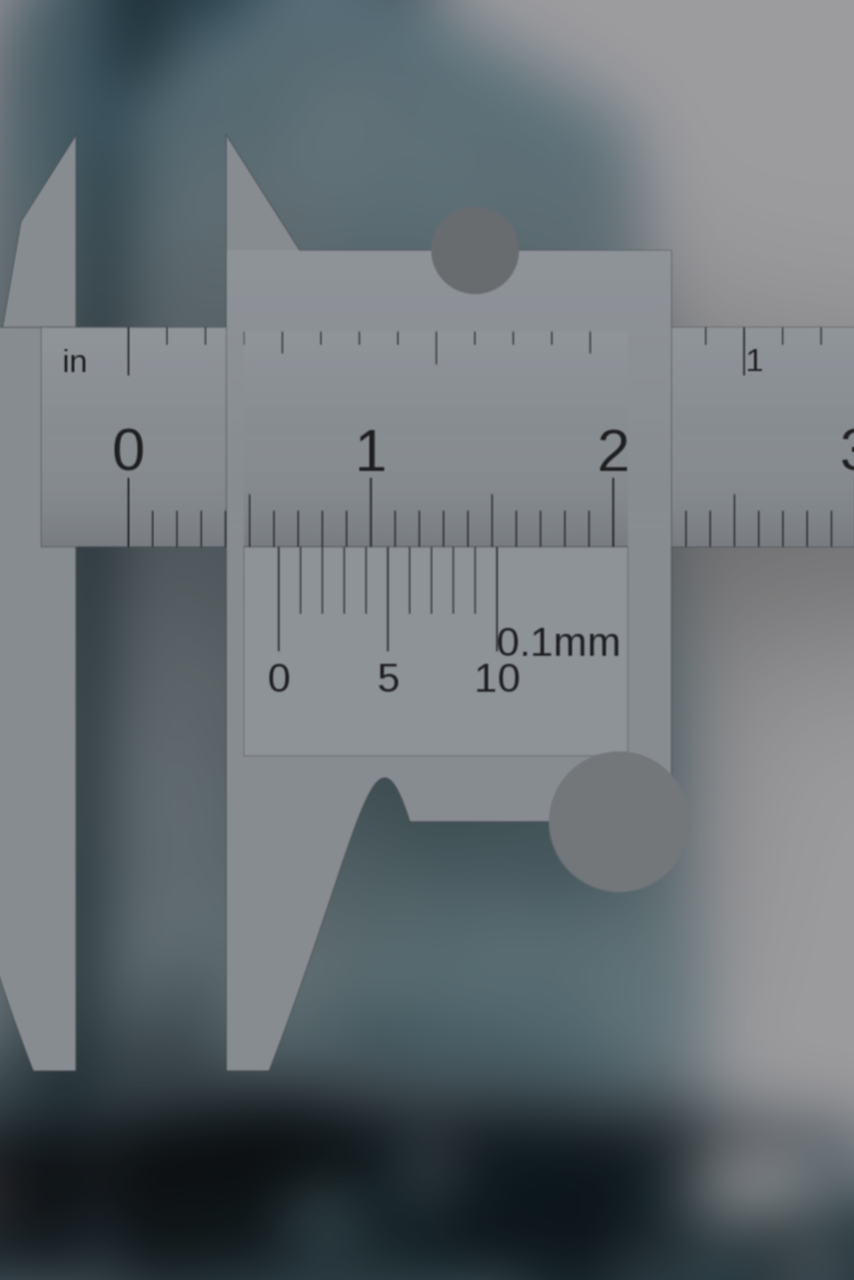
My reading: 6.2 mm
